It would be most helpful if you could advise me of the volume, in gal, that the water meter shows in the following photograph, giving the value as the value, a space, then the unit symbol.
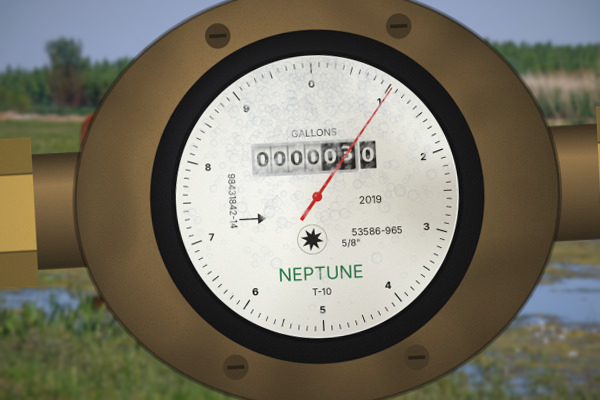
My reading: 31.0 gal
